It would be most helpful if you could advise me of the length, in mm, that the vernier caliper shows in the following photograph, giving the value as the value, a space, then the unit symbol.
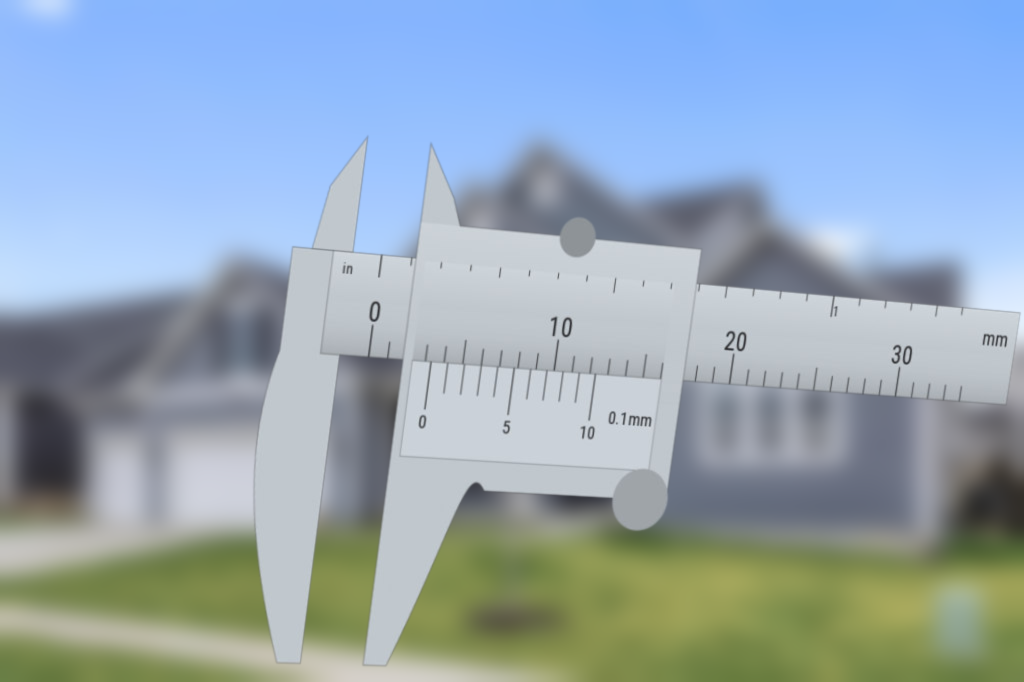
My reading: 3.3 mm
